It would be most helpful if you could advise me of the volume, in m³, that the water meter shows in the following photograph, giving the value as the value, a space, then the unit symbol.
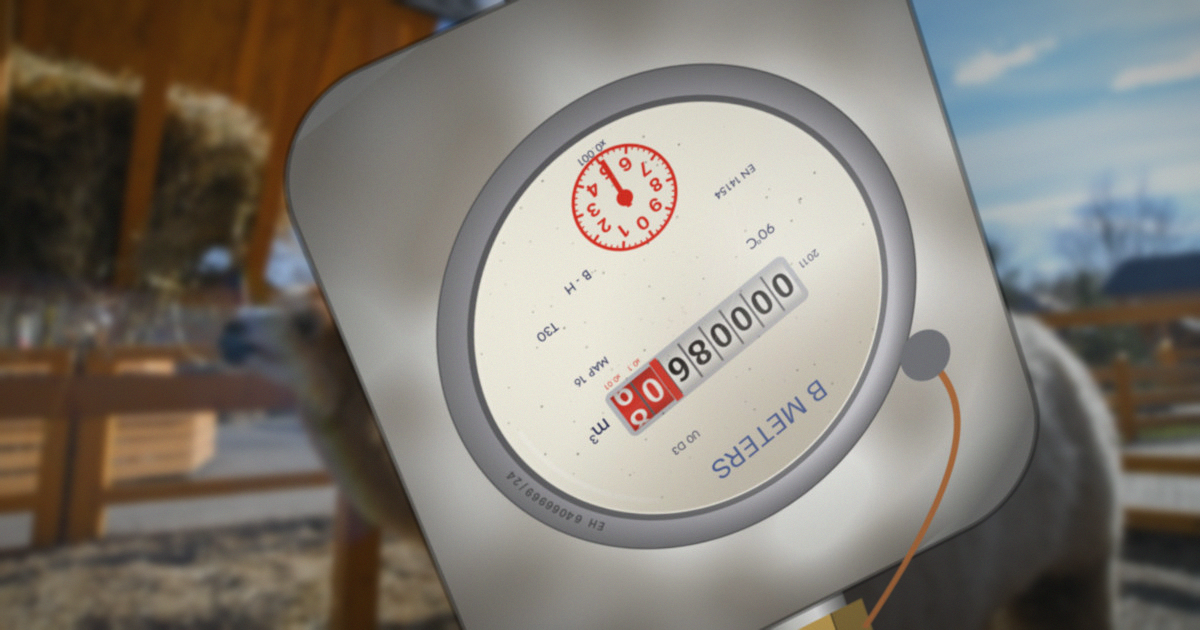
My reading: 86.085 m³
